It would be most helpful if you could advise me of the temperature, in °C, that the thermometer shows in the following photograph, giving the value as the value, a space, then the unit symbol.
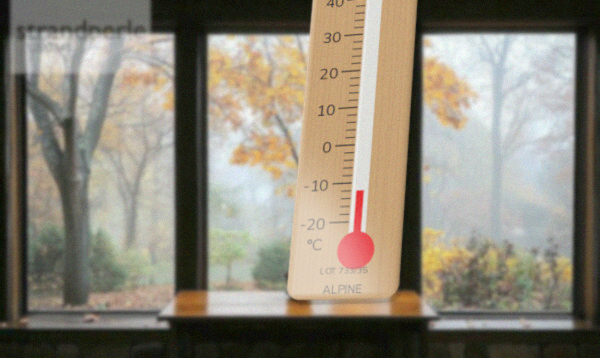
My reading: -12 °C
